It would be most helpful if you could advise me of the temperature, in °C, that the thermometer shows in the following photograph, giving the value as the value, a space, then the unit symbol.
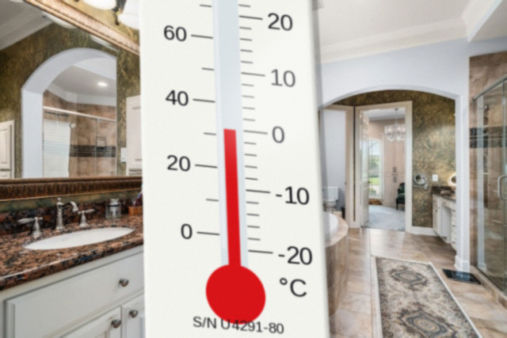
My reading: 0 °C
